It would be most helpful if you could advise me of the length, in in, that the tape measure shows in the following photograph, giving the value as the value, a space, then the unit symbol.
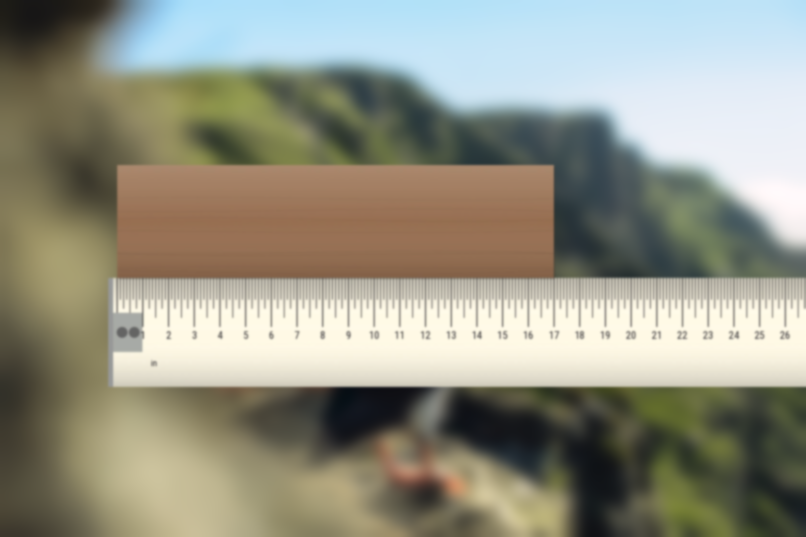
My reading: 17 in
